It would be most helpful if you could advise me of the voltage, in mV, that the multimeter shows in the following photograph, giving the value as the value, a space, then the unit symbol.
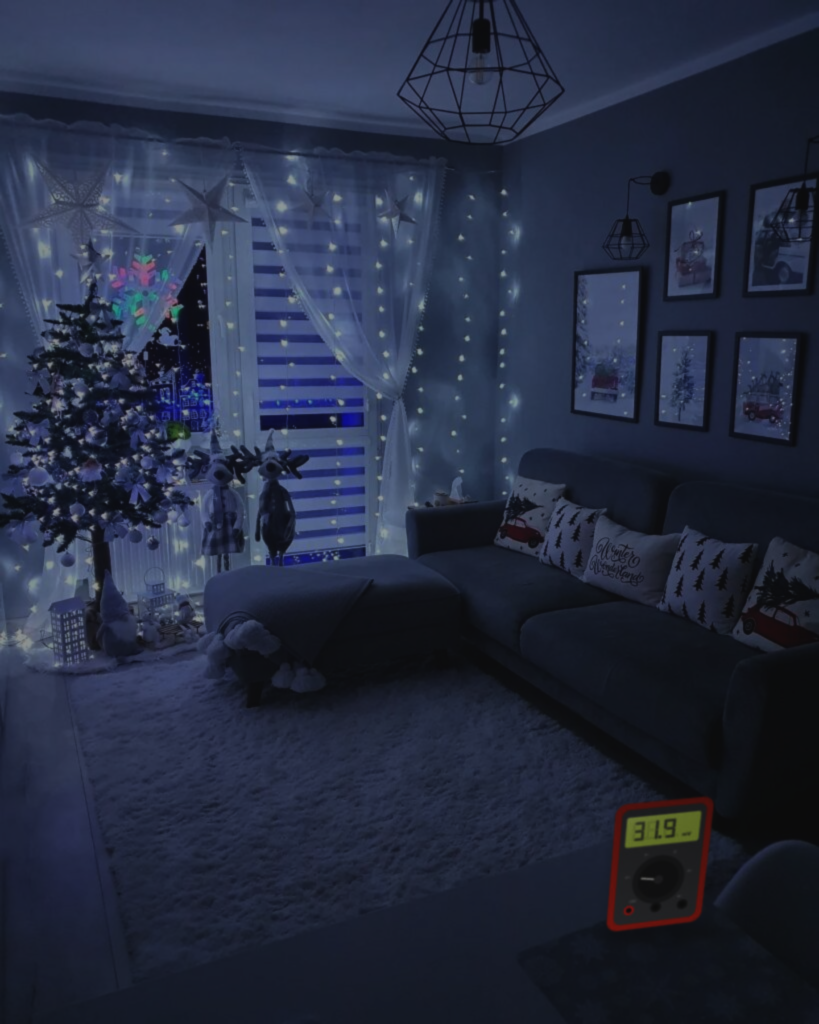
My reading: 31.9 mV
